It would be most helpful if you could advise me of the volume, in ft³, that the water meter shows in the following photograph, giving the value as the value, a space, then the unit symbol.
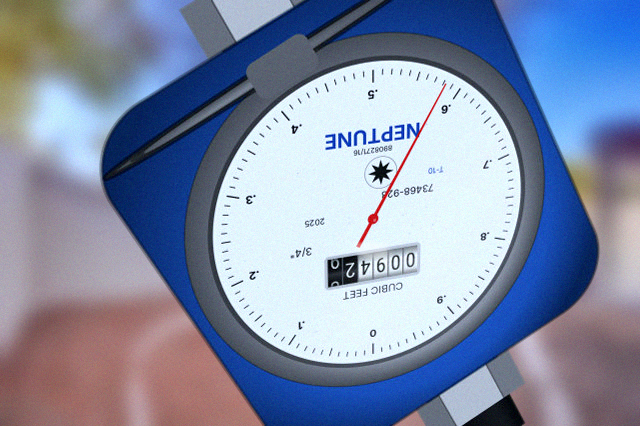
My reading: 9428.58 ft³
